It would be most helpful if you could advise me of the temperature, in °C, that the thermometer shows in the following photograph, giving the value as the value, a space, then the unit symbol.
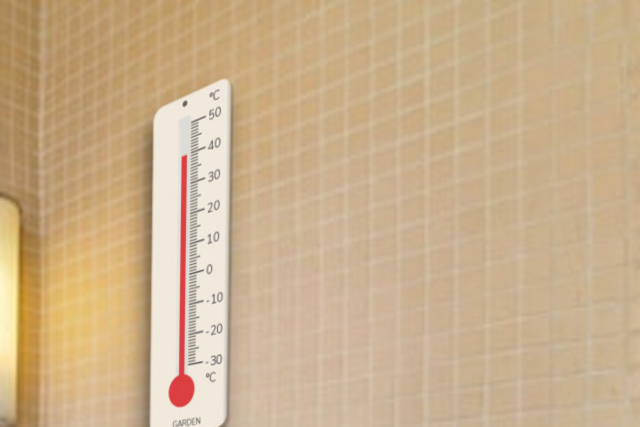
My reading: 40 °C
